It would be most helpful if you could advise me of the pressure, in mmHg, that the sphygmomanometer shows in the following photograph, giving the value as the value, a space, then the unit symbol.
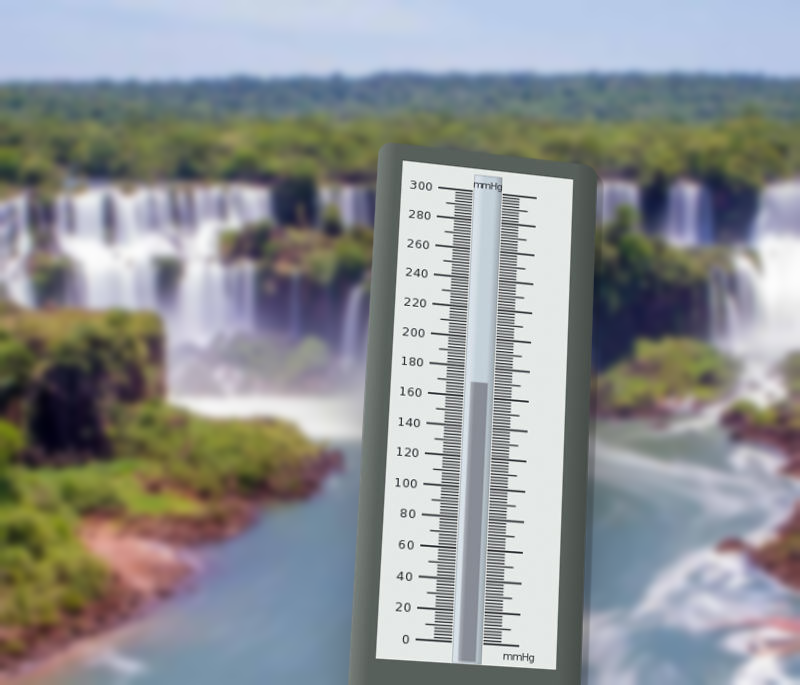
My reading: 170 mmHg
